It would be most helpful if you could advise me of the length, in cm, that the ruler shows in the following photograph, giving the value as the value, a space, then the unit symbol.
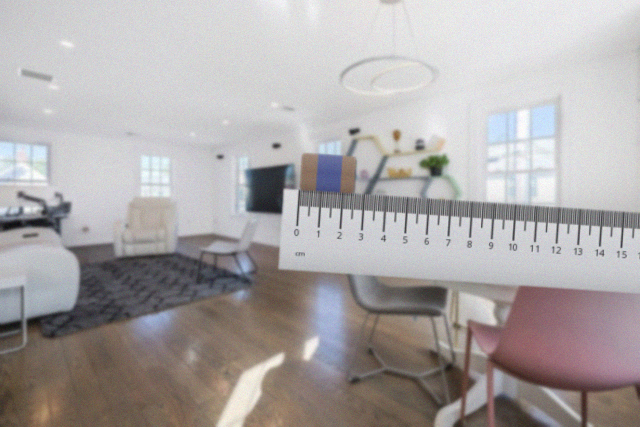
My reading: 2.5 cm
